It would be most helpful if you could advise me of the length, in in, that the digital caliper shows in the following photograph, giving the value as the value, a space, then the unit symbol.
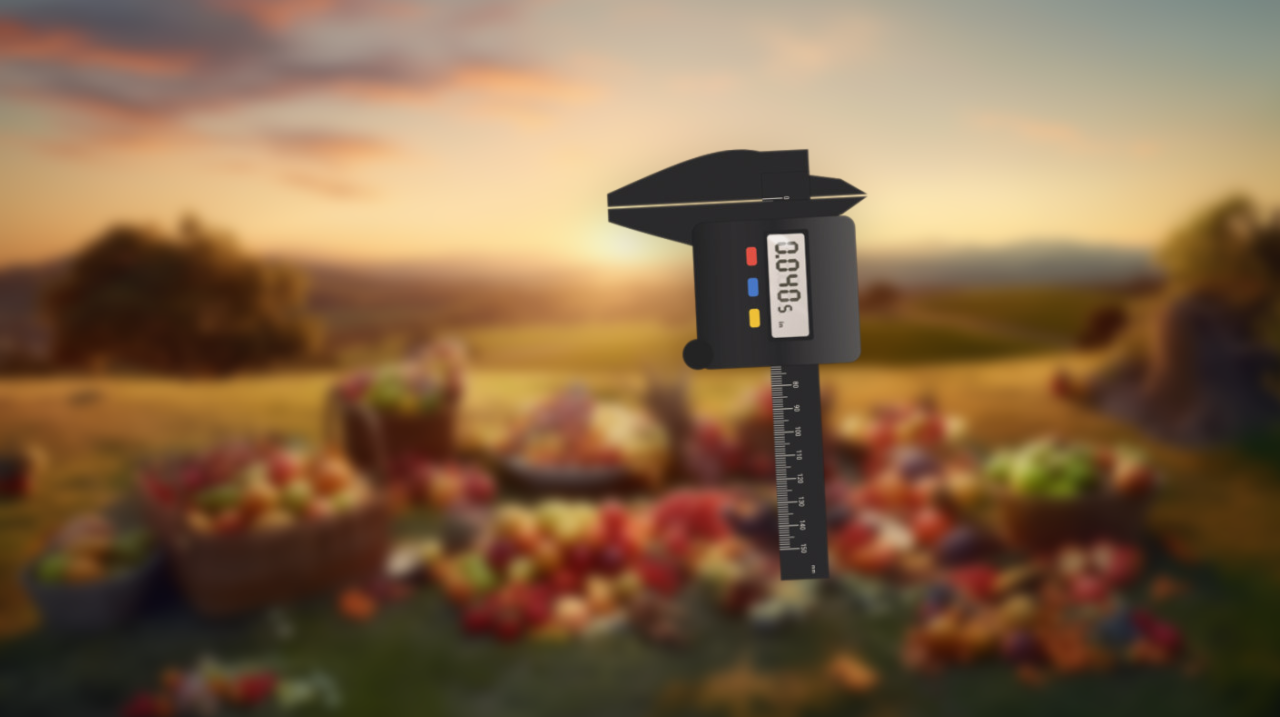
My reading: 0.0405 in
